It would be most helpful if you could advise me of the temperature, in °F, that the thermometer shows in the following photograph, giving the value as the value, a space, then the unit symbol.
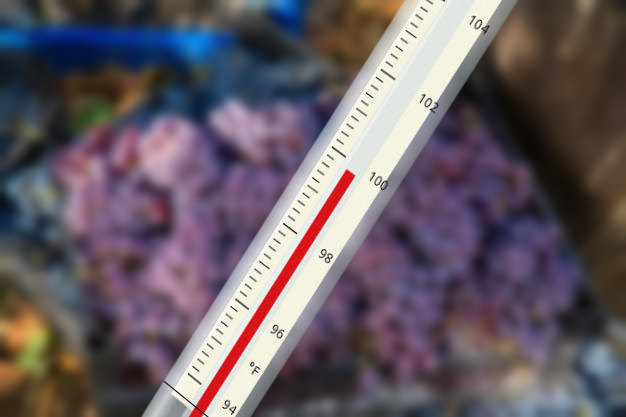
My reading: 99.8 °F
